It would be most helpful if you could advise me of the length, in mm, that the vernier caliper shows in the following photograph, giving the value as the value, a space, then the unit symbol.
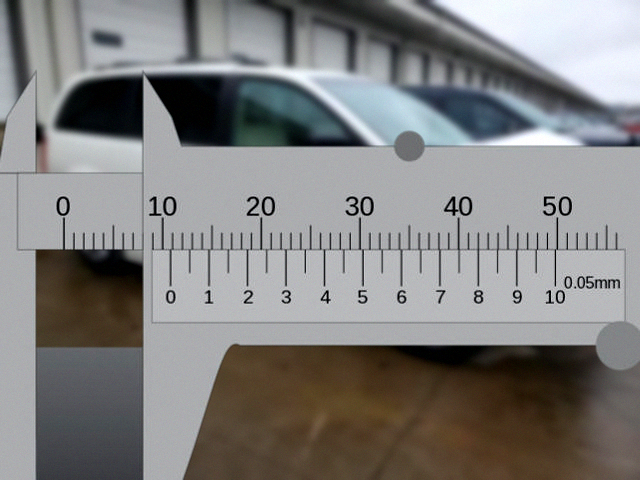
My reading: 10.8 mm
